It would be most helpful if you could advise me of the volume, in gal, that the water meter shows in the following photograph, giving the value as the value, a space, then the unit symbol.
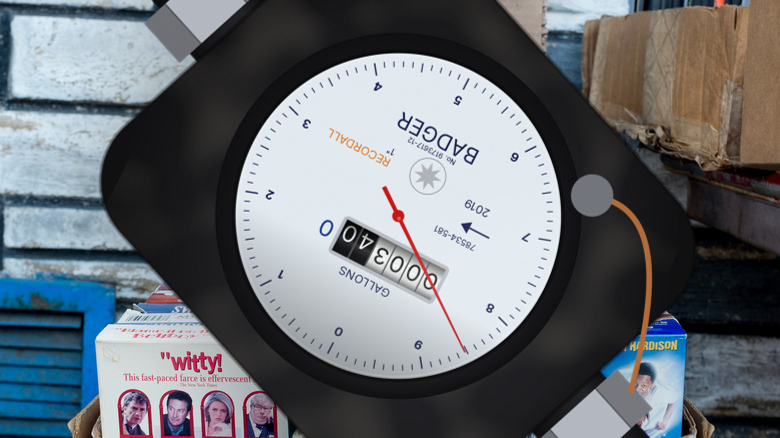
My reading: 3398.5 gal
